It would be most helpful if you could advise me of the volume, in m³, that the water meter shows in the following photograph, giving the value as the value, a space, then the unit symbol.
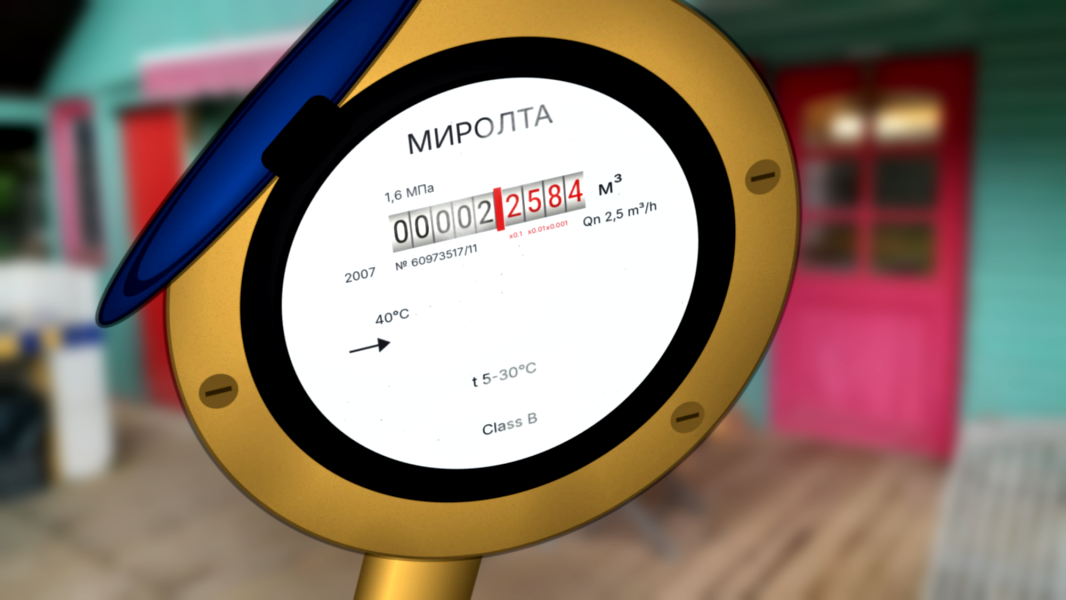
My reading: 2.2584 m³
